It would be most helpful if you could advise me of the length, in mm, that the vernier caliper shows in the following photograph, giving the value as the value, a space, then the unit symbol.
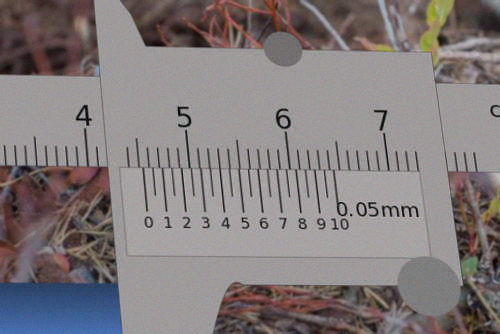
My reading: 45.4 mm
